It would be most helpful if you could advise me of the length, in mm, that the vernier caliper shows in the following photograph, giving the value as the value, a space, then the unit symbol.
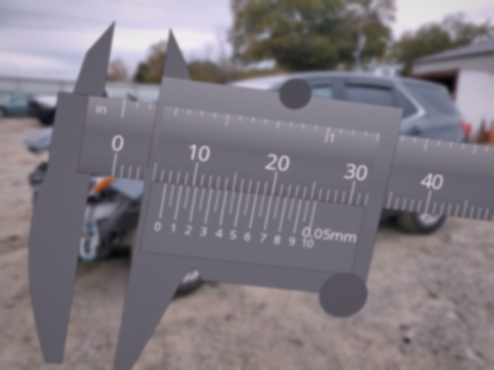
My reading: 6.6 mm
